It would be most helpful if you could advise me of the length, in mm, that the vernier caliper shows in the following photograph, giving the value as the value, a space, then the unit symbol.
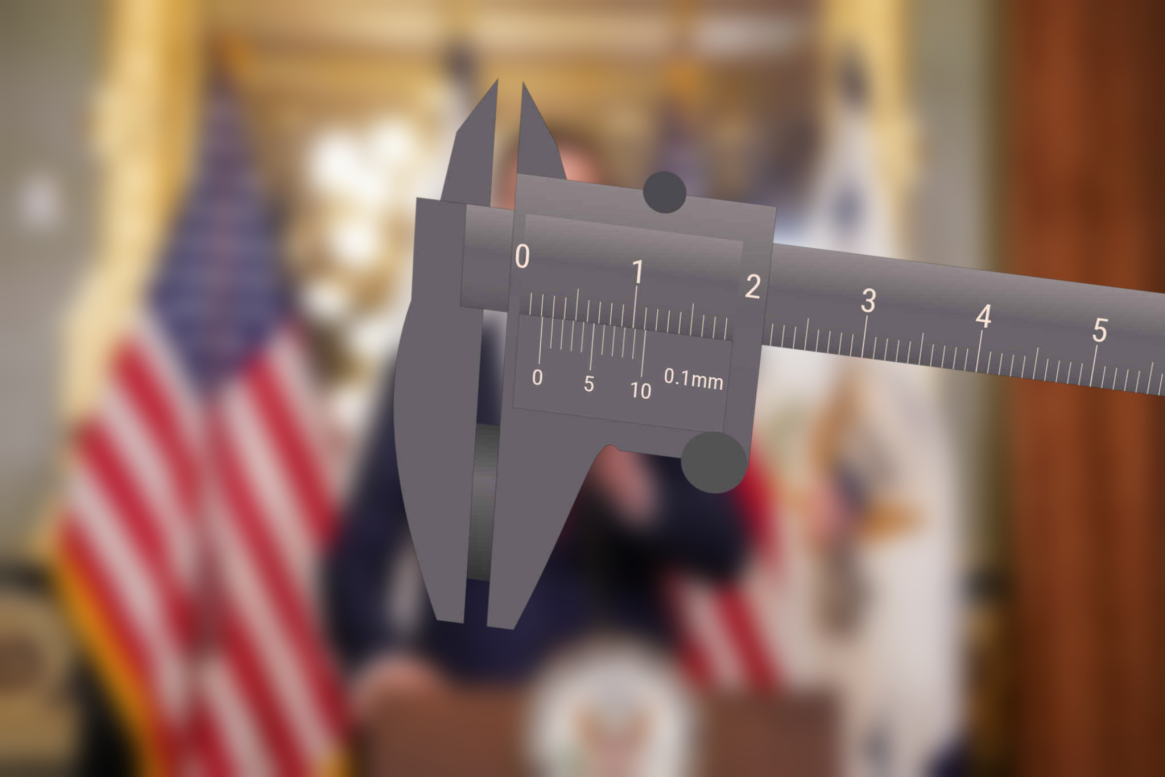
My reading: 2.1 mm
